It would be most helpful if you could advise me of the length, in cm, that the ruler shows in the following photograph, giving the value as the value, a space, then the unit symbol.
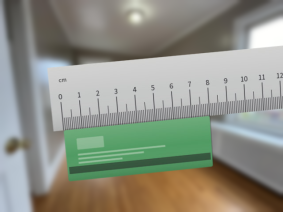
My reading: 8 cm
